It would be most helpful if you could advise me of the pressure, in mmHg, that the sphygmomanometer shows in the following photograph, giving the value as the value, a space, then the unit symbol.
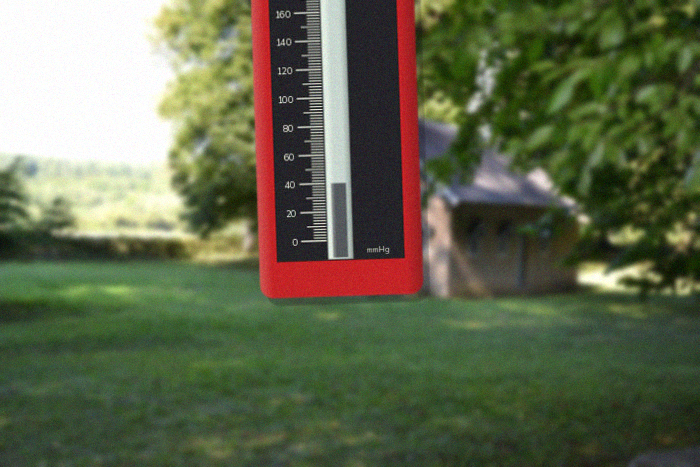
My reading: 40 mmHg
